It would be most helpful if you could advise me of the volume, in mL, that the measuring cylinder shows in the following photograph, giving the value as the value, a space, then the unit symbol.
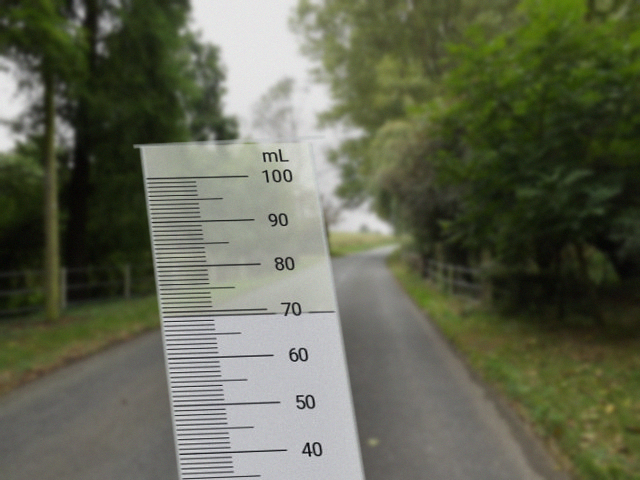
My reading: 69 mL
